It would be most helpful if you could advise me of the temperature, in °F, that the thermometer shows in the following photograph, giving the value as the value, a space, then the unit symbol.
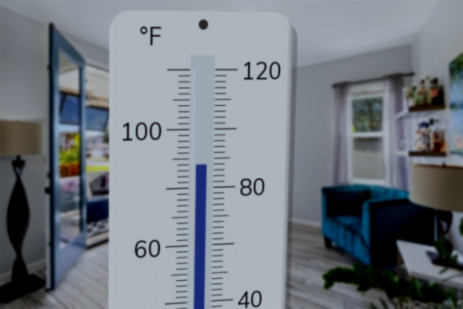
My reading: 88 °F
